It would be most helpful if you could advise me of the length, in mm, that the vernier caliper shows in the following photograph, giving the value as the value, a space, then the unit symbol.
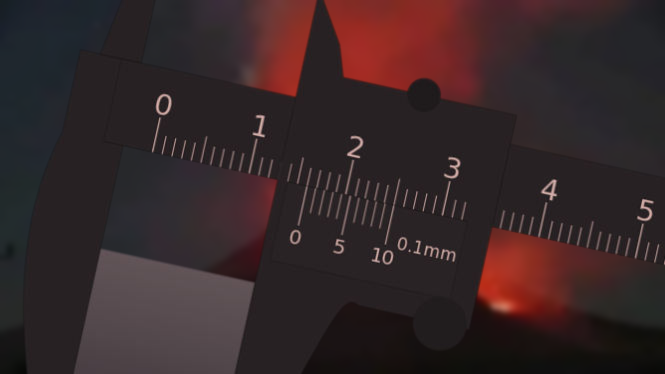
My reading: 16.0 mm
